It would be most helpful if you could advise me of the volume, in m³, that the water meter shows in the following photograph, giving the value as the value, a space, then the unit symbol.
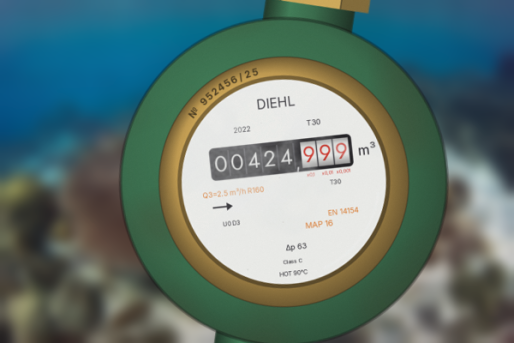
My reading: 424.999 m³
